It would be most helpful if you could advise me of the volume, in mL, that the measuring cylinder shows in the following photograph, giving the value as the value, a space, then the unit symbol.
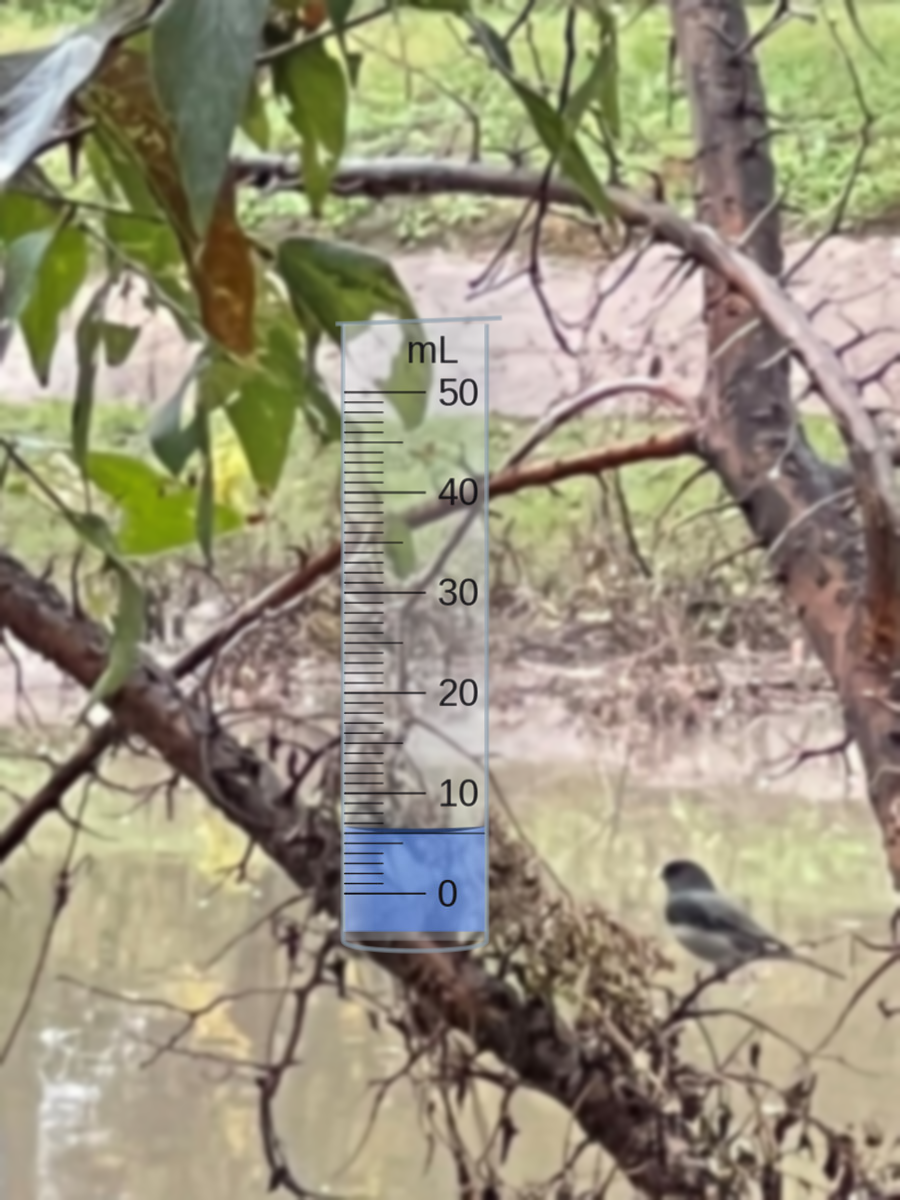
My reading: 6 mL
